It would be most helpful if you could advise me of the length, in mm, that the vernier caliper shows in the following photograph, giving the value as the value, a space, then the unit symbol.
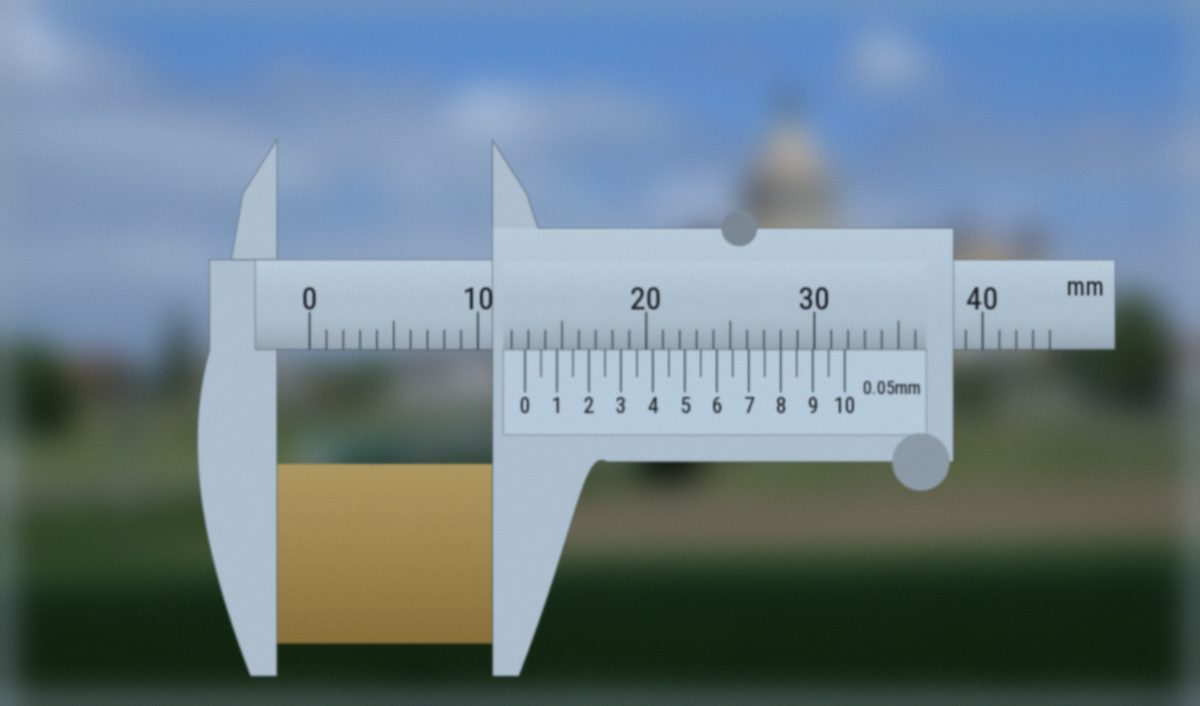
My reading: 12.8 mm
